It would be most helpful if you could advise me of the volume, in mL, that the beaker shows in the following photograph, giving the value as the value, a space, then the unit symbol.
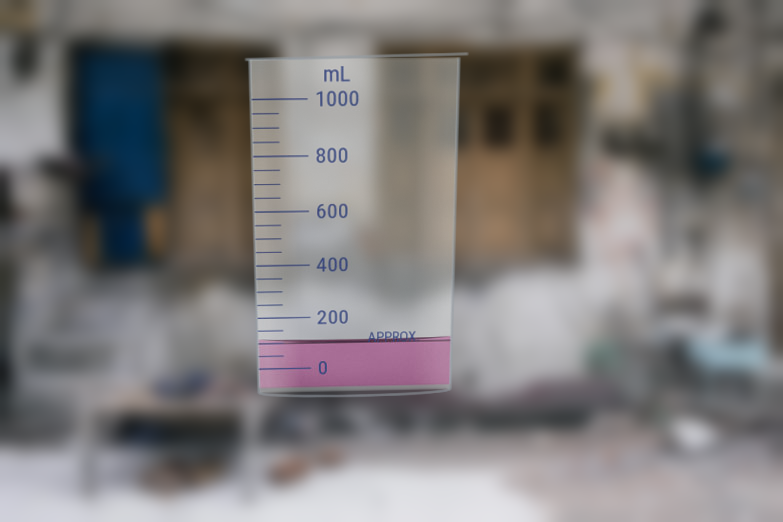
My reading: 100 mL
